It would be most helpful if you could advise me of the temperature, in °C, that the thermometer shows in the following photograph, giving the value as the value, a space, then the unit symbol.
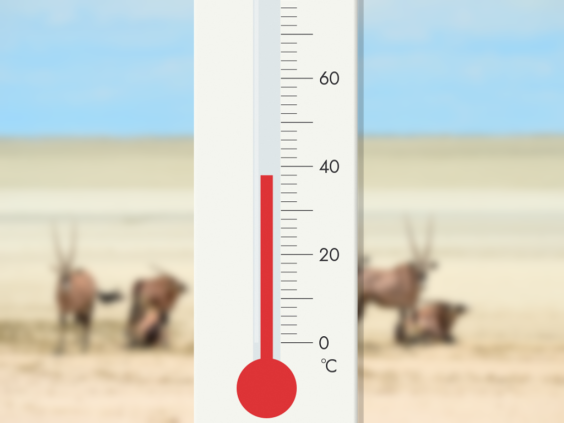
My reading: 38 °C
